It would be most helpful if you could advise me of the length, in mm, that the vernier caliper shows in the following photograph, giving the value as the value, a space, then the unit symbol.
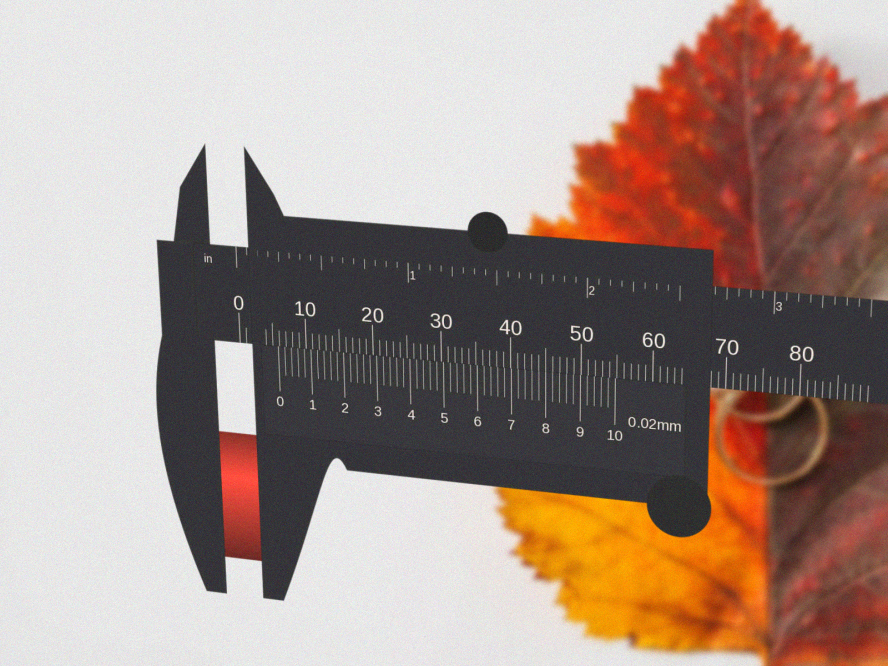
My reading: 5.8 mm
